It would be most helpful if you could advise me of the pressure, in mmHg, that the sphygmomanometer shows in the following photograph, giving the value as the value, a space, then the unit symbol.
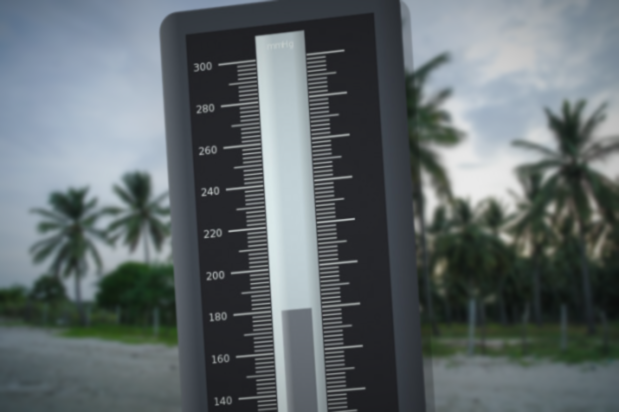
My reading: 180 mmHg
